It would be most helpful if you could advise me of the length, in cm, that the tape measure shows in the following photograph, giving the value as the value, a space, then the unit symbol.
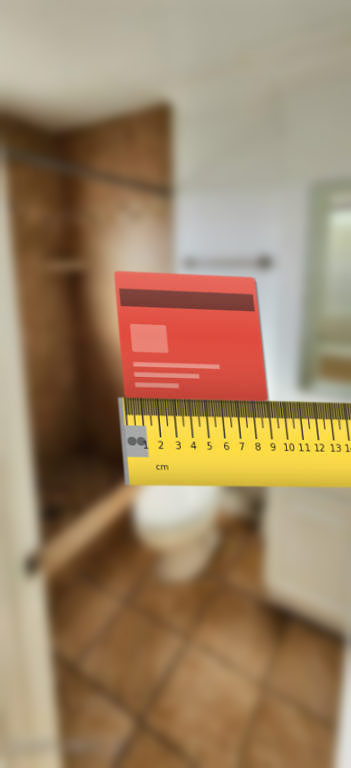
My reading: 9 cm
